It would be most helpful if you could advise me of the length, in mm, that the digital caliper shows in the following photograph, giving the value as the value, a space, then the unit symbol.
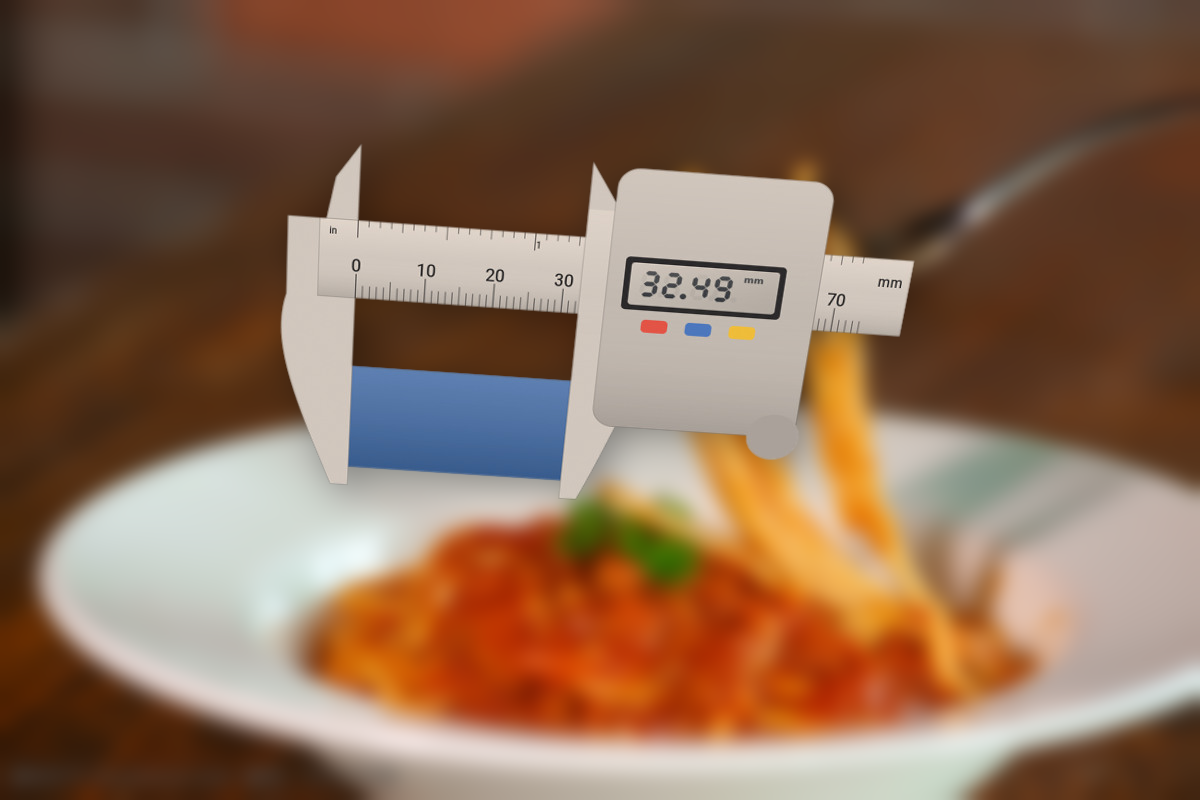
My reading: 32.49 mm
